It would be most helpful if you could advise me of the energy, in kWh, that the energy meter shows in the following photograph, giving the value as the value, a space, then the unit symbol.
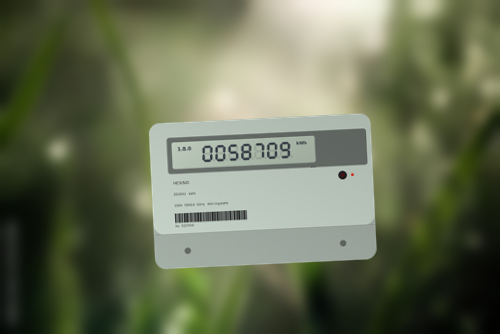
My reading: 58709 kWh
